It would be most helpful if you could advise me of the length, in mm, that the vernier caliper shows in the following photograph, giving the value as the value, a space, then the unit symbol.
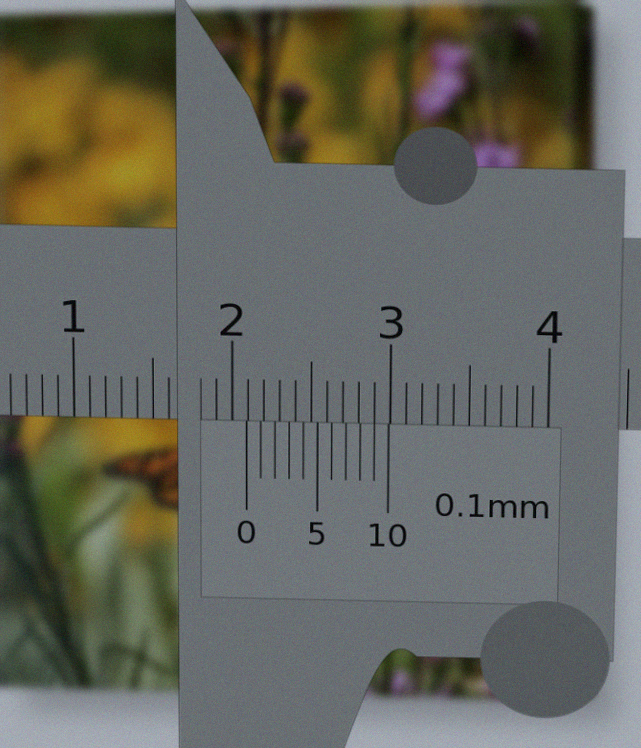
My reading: 20.9 mm
